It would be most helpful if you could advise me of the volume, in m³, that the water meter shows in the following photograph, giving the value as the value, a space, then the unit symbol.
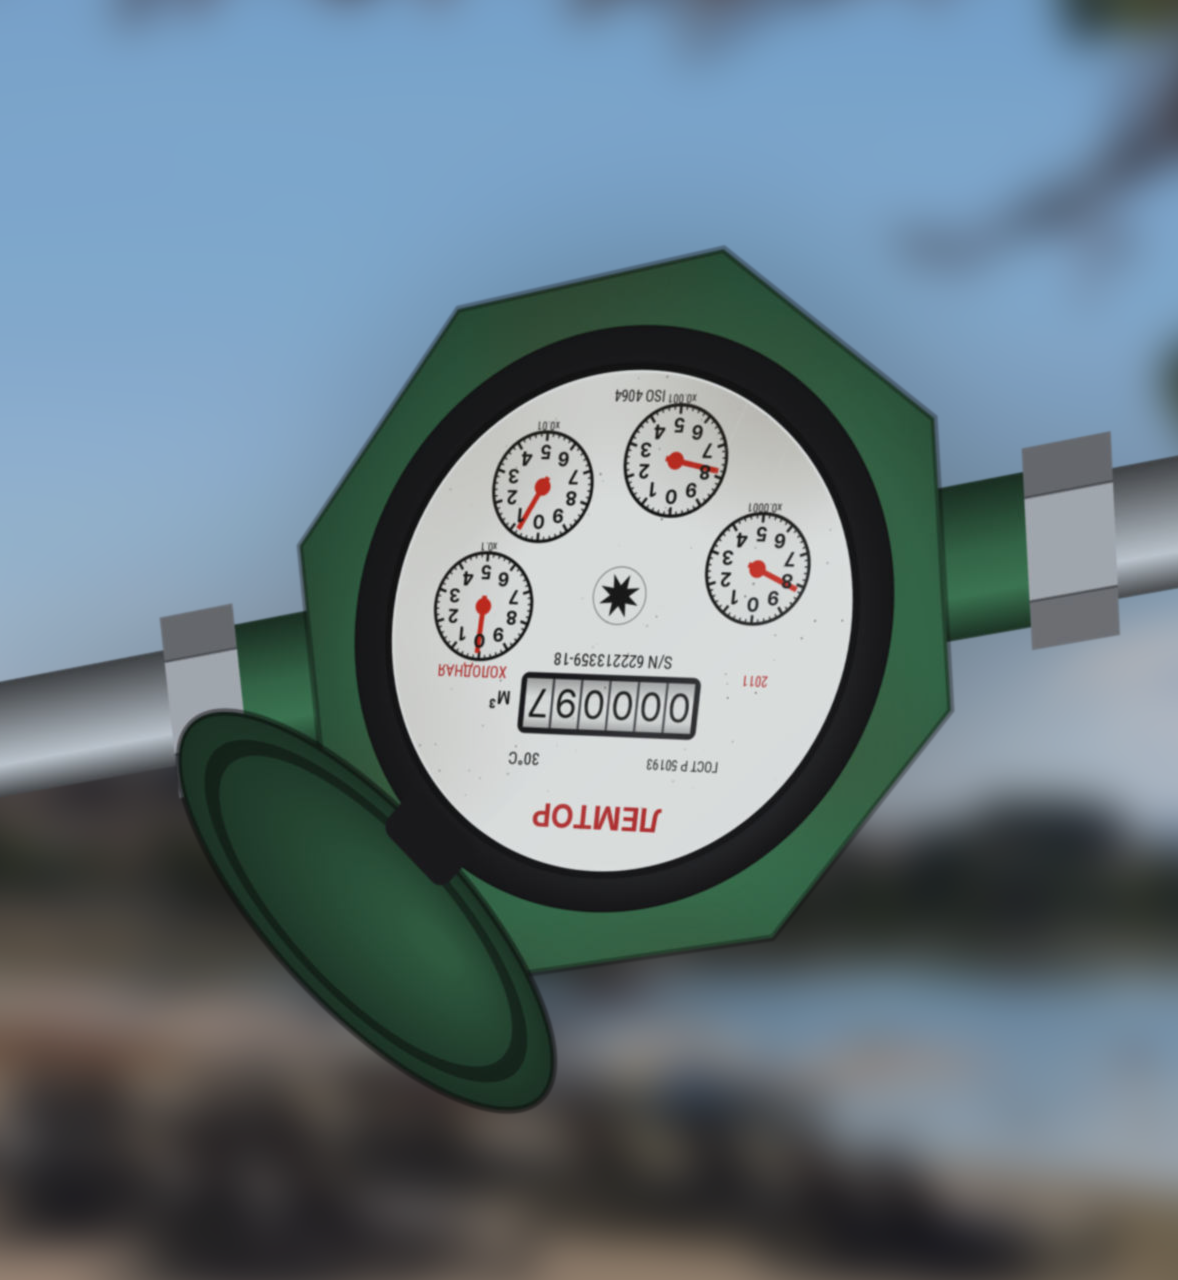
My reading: 97.0078 m³
